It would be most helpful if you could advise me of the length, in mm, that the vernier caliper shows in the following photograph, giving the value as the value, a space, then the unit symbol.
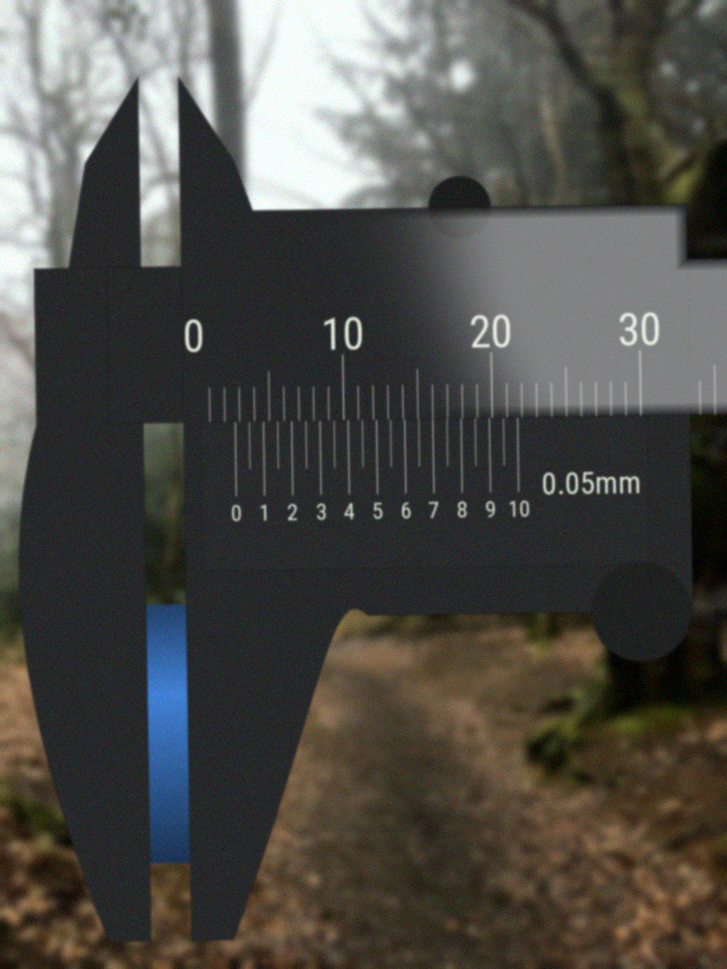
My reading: 2.7 mm
